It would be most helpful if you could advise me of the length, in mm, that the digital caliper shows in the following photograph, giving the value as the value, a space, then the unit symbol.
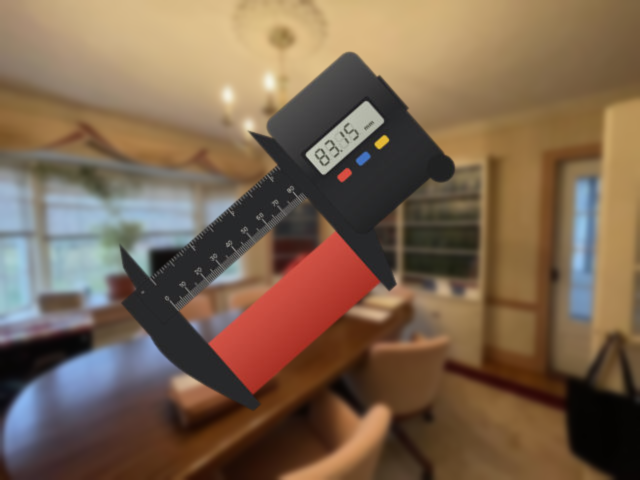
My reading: 83.15 mm
